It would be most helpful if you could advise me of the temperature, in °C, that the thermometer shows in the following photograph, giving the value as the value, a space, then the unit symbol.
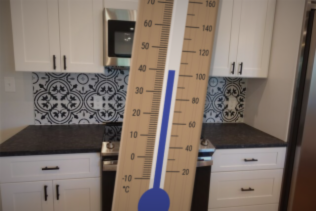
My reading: 40 °C
